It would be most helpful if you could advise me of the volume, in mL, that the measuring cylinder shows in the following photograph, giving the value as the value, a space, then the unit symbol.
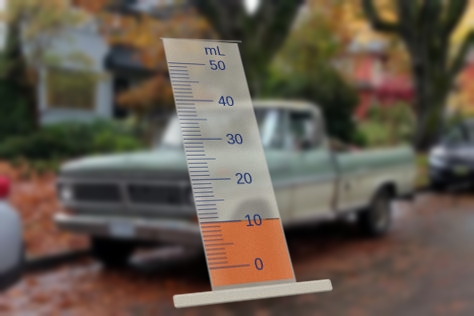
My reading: 10 mL
